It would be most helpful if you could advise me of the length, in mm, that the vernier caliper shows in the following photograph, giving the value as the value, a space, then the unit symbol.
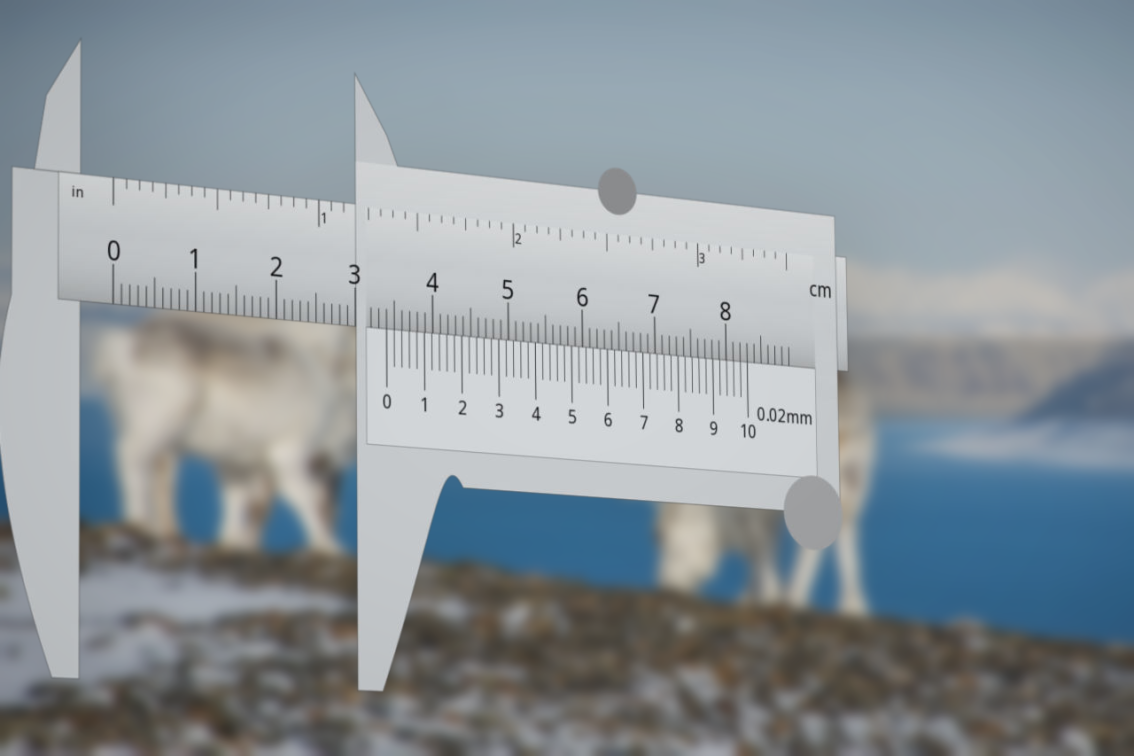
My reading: 34.0 mm
